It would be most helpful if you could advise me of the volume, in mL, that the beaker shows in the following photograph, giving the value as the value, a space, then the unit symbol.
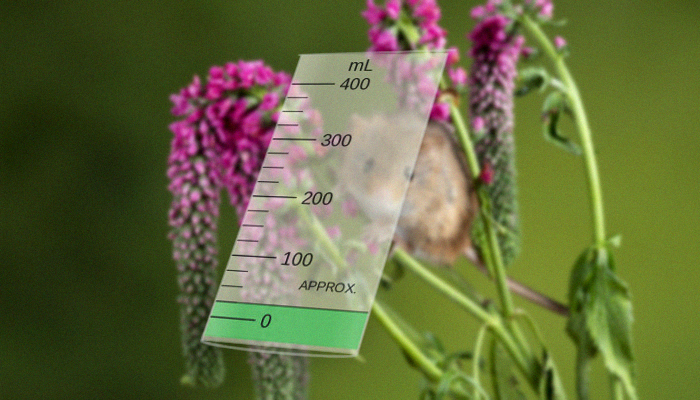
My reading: 25 mL
